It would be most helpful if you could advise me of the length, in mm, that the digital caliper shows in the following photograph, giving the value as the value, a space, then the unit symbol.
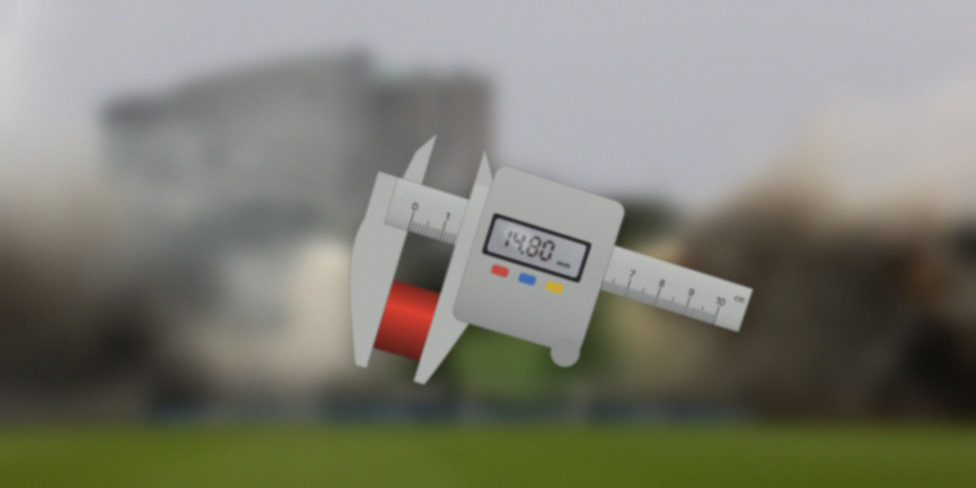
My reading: 14.80 mm
